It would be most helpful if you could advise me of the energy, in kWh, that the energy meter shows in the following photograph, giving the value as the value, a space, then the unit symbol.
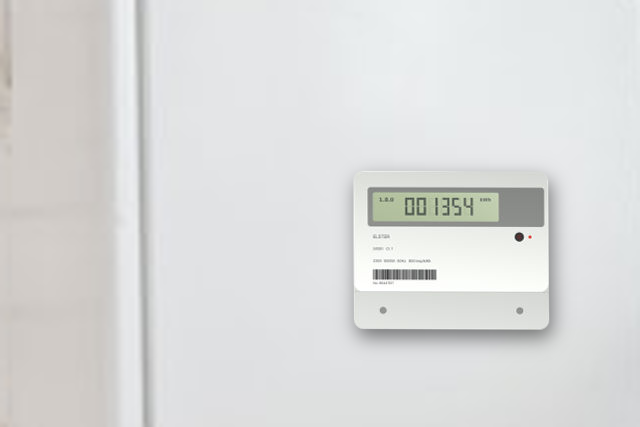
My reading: 1354 kWh
